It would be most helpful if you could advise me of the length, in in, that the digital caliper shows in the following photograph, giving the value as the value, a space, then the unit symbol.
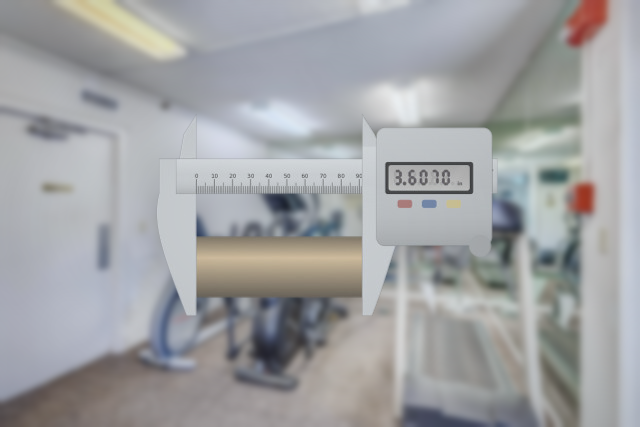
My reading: 3.6070 in
